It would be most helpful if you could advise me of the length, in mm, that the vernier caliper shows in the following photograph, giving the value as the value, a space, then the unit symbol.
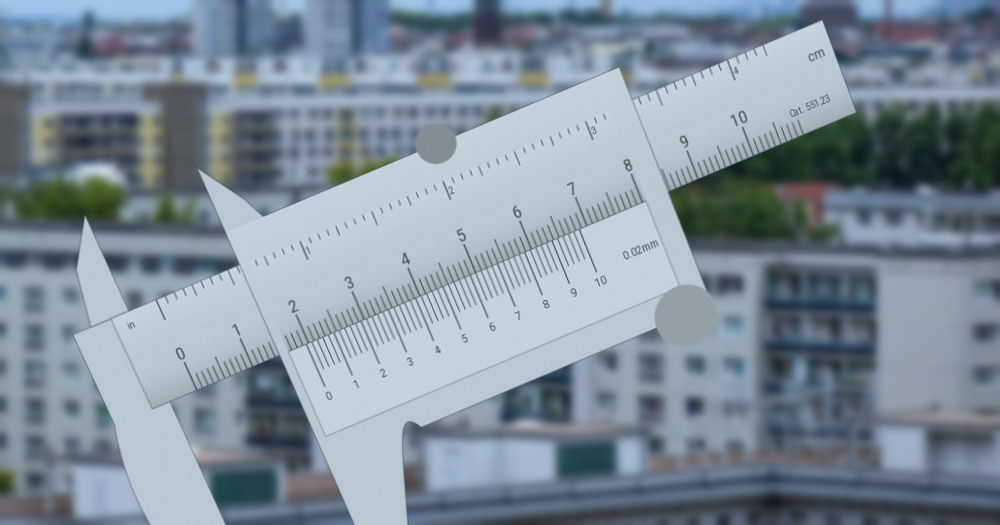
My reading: 19.6 mm
